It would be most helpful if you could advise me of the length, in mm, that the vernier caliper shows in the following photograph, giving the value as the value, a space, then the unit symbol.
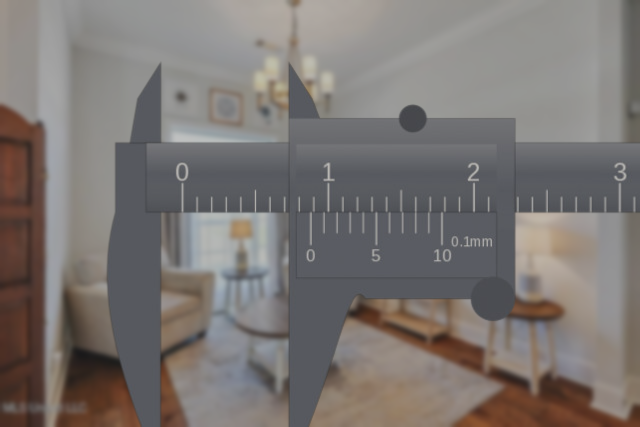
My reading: 8.8 mm
